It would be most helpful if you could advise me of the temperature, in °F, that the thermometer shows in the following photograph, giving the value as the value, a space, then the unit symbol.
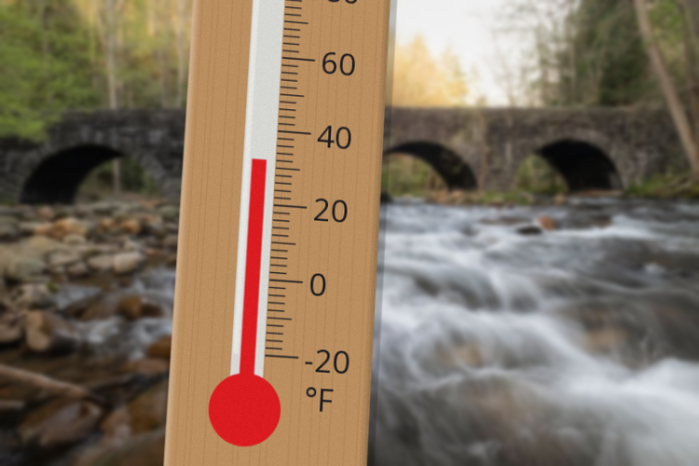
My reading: 32 °F
